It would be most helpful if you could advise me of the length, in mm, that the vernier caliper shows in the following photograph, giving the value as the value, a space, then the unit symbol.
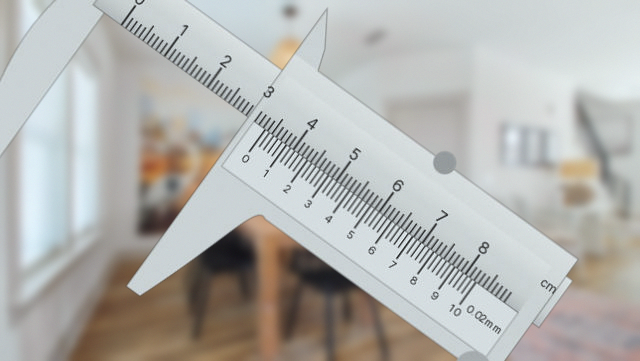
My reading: 33.5 mm
